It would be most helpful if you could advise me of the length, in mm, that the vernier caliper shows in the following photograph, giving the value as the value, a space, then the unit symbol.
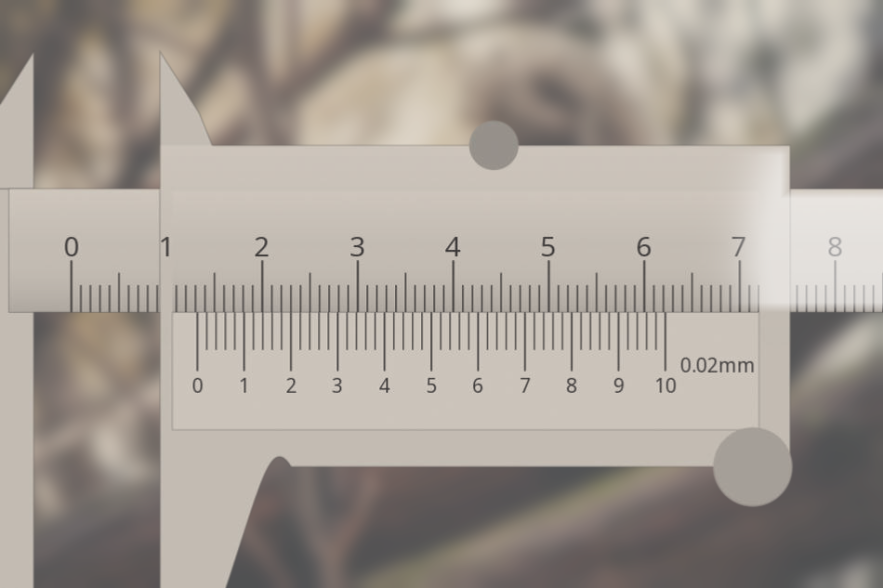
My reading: 13.2 mm
